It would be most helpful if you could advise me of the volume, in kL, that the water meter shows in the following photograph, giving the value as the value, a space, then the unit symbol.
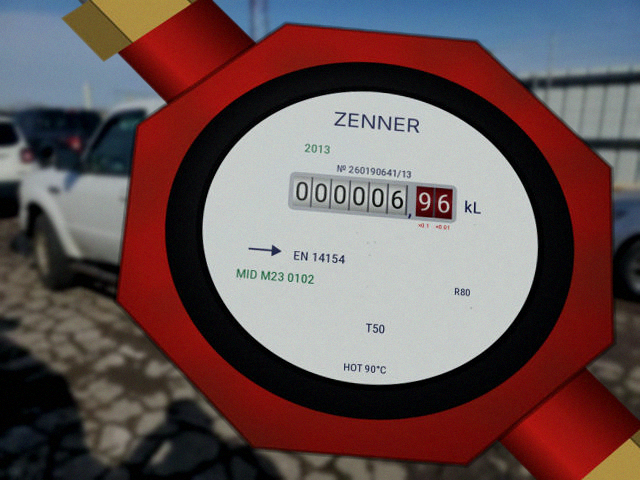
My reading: 6.96 kL
